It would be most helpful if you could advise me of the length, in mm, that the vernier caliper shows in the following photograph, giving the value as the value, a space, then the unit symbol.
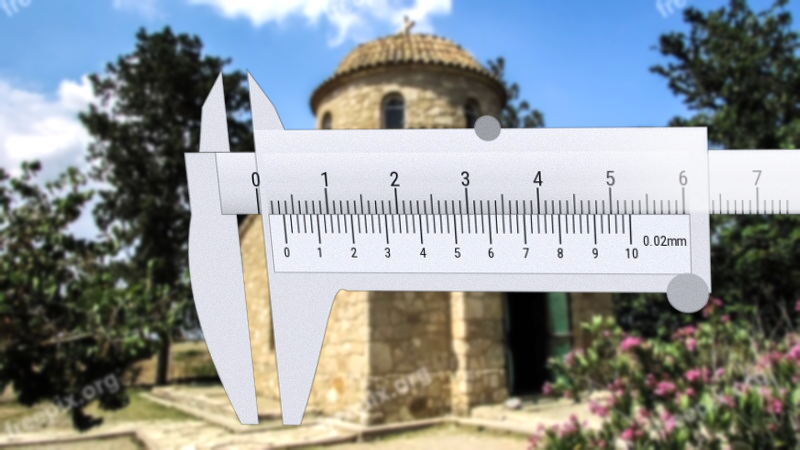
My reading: 3.6 mm
